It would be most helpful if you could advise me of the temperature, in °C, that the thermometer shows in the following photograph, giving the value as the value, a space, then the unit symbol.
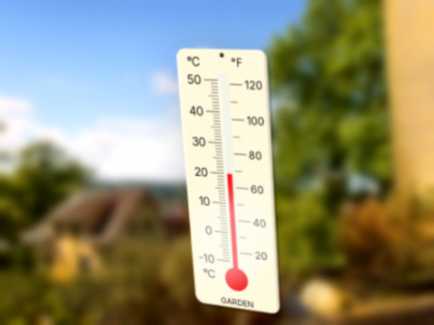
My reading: 20 °C
